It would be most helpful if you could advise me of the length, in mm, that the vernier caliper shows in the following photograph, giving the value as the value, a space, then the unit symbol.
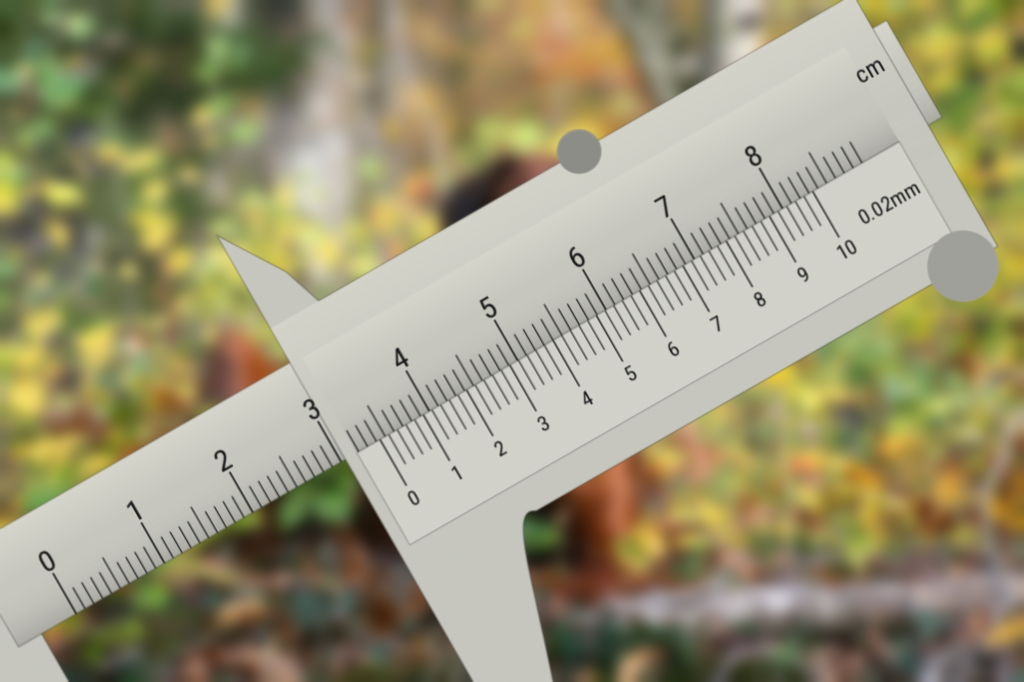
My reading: 34.4 mm
